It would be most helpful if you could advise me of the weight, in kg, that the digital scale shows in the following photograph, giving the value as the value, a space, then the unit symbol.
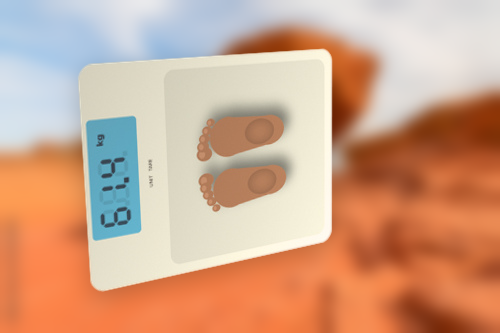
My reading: 61.4 kg
